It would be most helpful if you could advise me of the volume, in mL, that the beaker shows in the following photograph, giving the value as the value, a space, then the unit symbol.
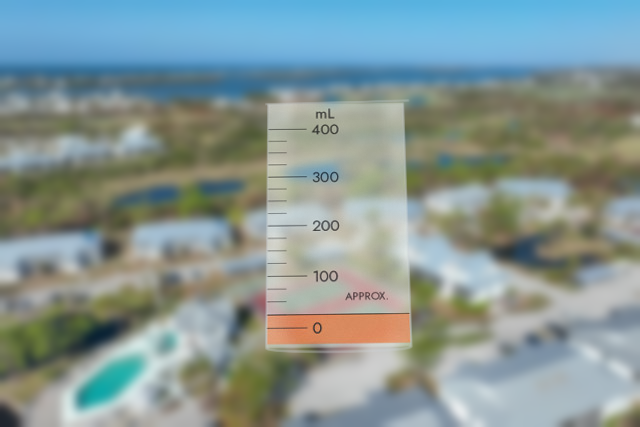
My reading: 25 mL
